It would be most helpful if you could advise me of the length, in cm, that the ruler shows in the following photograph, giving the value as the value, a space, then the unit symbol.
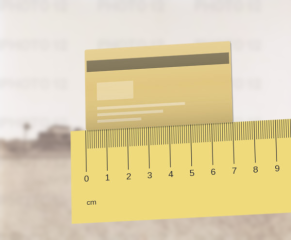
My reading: 7 cm
